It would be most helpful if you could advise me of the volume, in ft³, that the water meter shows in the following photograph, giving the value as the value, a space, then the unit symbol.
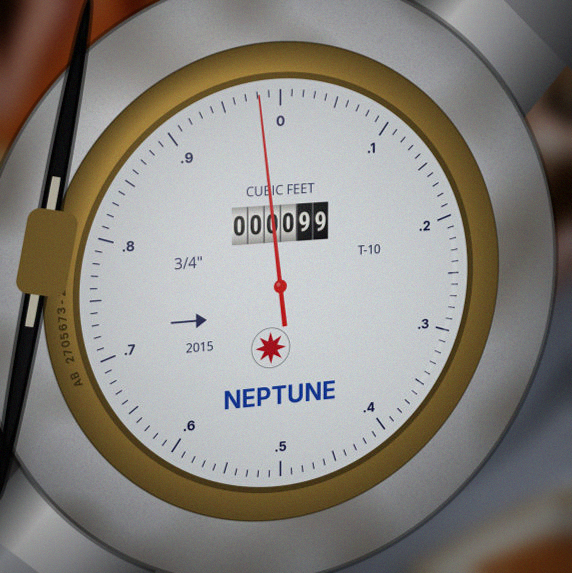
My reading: 98.98 ft³
